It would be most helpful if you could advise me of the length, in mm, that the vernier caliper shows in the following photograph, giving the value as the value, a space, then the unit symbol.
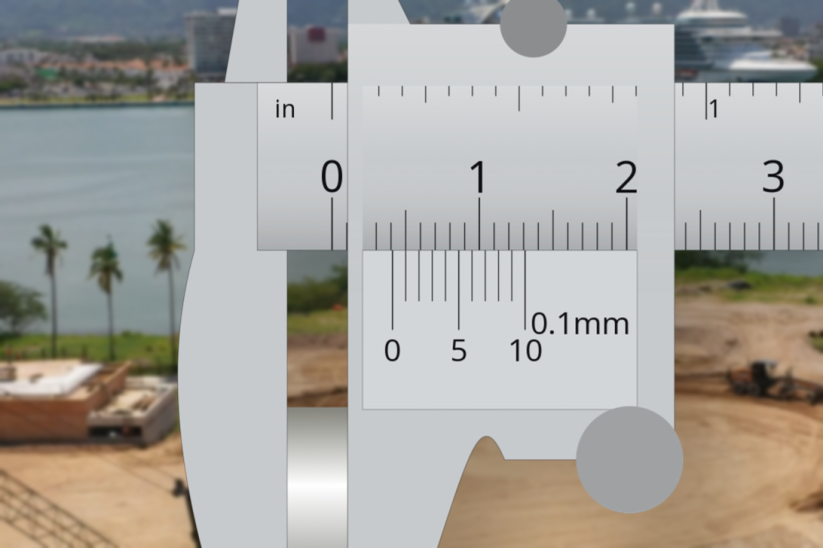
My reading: 4.1 mm
